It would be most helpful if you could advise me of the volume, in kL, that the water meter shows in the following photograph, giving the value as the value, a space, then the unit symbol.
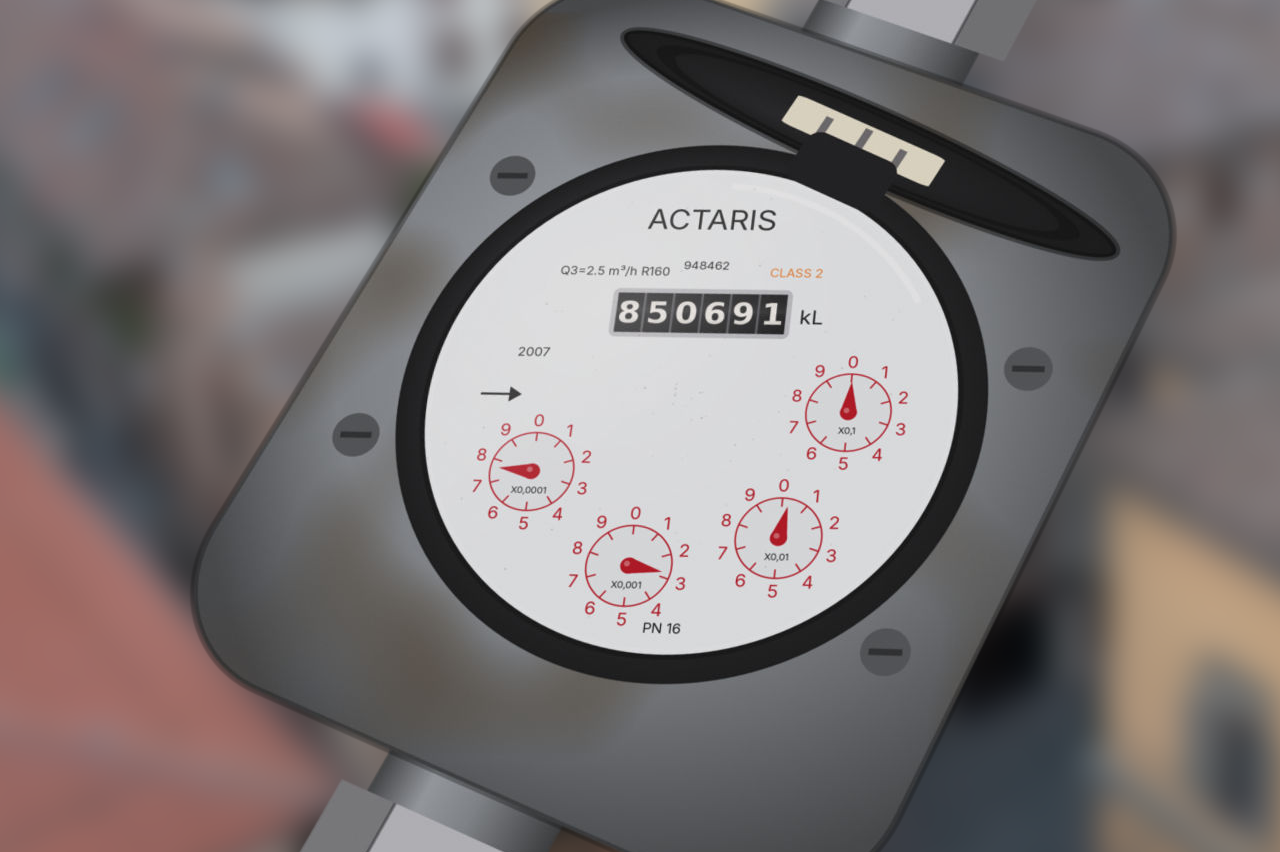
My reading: 850691.0027 kL
